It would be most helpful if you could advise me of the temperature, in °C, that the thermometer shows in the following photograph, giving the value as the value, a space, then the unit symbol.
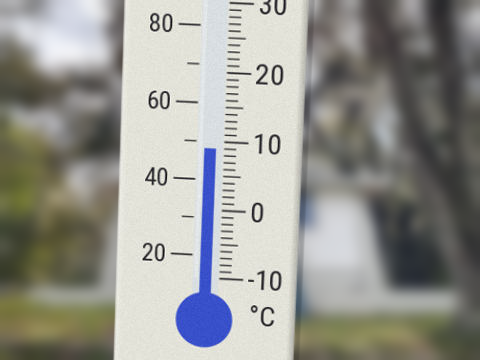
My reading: 9 °C
